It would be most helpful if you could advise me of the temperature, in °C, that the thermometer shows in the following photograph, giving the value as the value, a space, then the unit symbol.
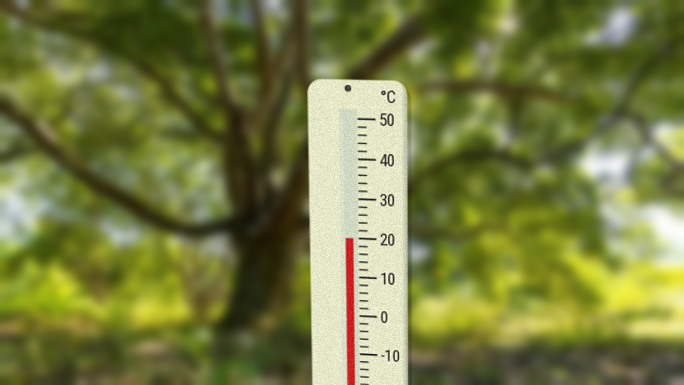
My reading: 20 °C
